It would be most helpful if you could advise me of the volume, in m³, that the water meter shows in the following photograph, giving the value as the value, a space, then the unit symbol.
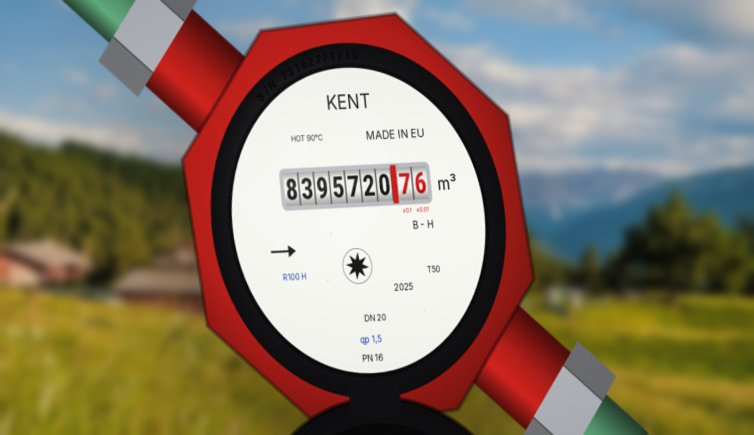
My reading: 8395720.76 m³
